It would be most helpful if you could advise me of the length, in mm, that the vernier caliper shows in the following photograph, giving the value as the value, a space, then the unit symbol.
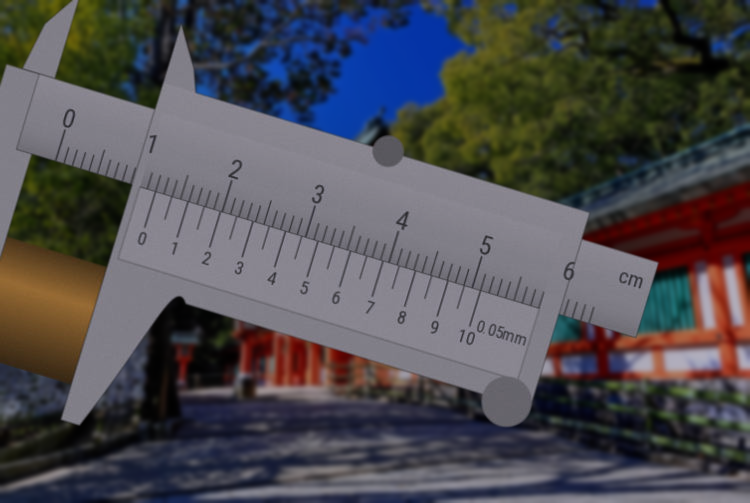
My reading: 12.0 mm
